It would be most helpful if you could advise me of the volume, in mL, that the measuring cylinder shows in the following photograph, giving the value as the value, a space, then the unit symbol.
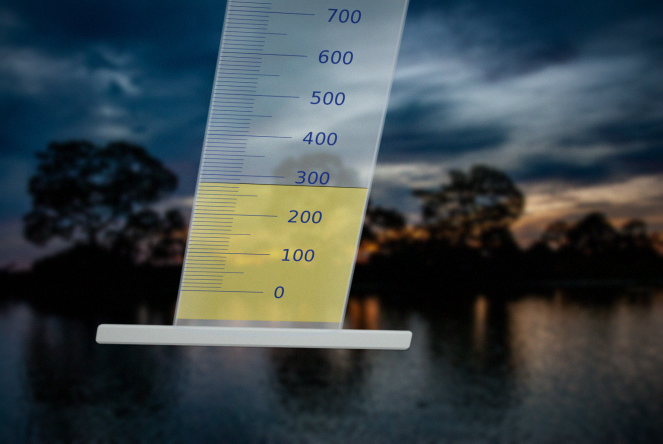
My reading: 280 mL
